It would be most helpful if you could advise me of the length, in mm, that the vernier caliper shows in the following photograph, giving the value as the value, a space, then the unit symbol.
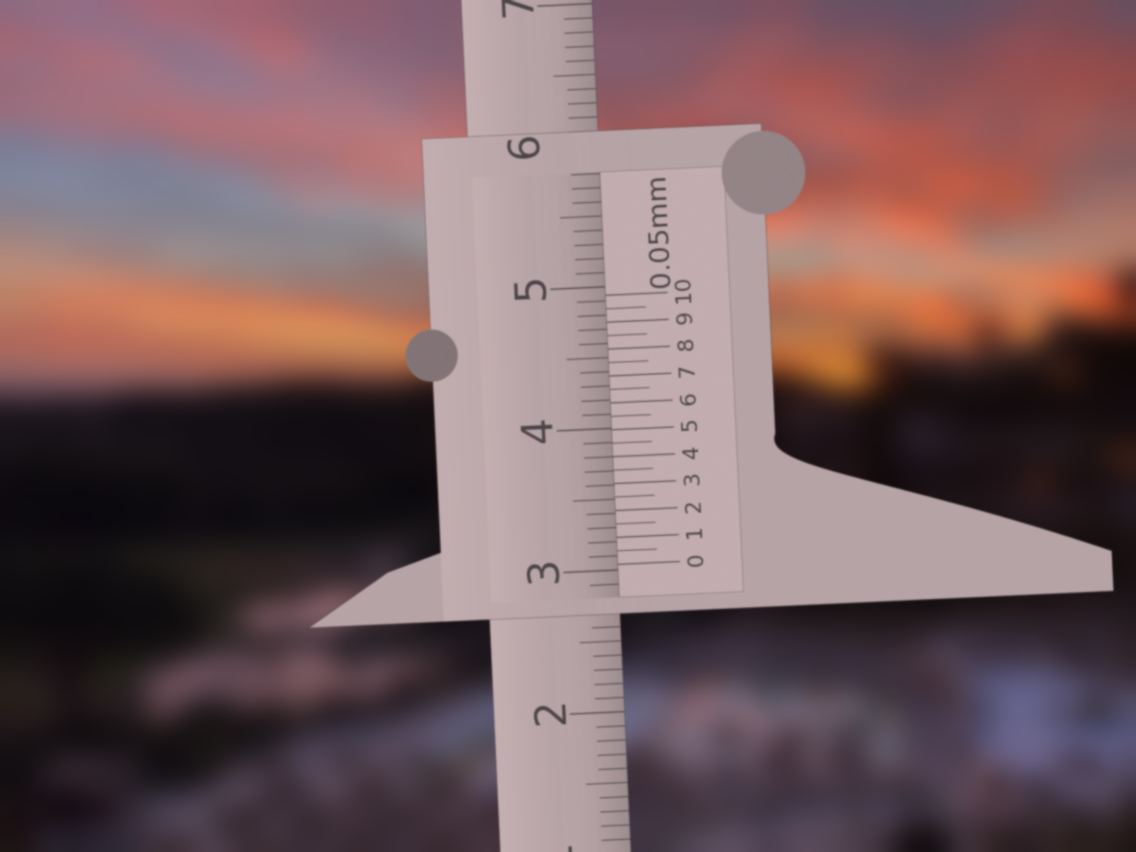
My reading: 30.4 mm
